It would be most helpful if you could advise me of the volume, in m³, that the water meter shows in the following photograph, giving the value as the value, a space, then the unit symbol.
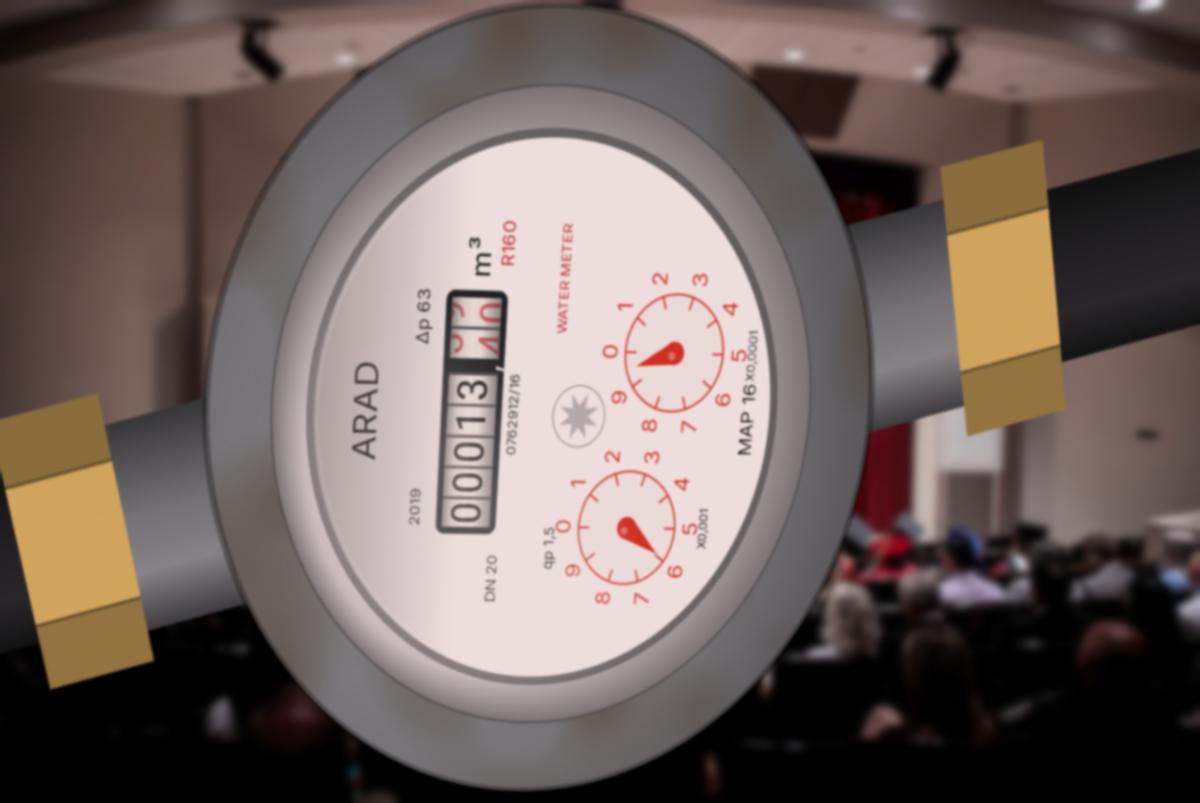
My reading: 13.3959 m³
